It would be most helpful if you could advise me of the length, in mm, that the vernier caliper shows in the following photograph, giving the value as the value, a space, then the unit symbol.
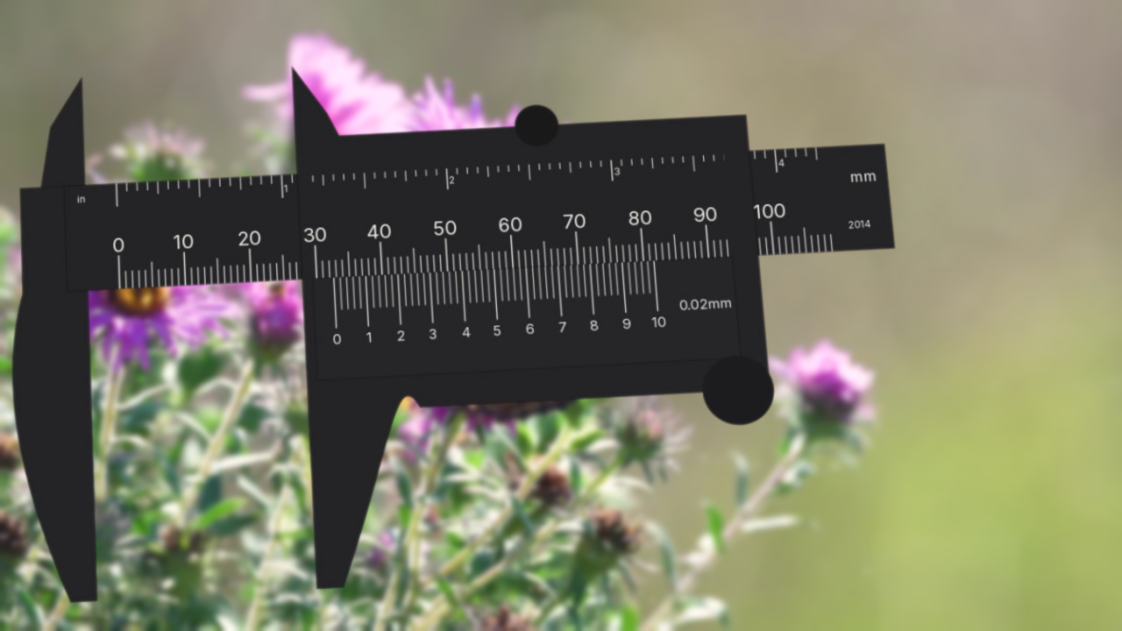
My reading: 32.6 mm
